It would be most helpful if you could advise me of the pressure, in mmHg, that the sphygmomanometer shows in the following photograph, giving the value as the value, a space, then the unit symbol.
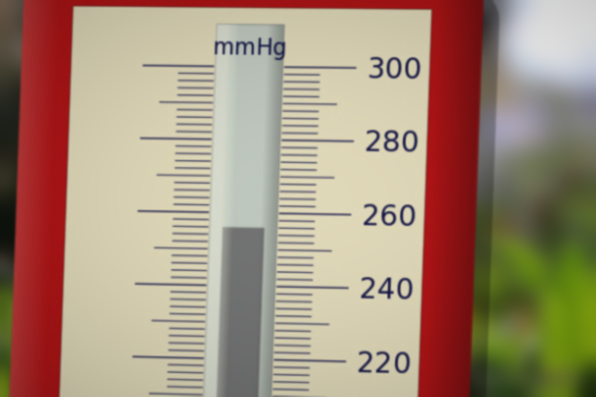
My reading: 256 mmHg
